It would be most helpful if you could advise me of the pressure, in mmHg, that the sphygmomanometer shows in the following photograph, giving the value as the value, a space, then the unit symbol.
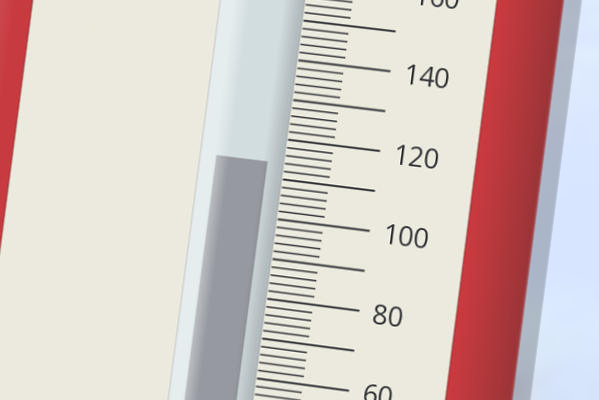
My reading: 114 mmHg
